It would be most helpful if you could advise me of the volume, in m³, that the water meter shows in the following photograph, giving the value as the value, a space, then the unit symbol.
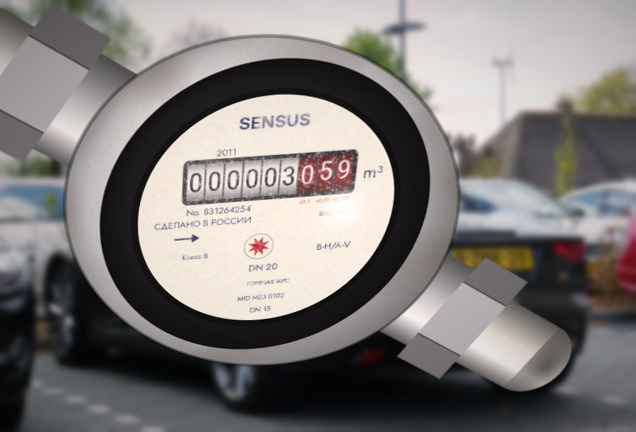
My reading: 3.059 m³
